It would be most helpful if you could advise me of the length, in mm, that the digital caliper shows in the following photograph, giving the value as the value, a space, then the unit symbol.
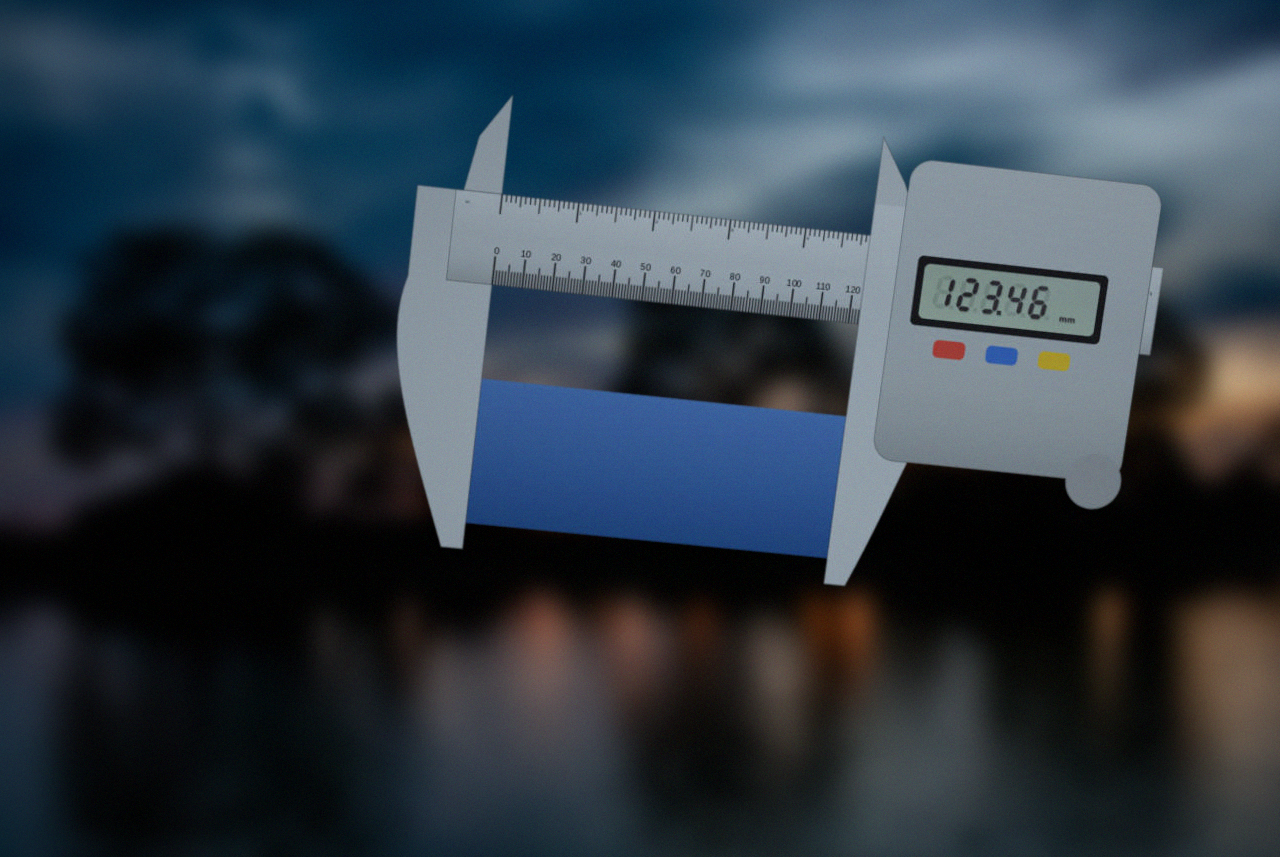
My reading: 123.46 mm
